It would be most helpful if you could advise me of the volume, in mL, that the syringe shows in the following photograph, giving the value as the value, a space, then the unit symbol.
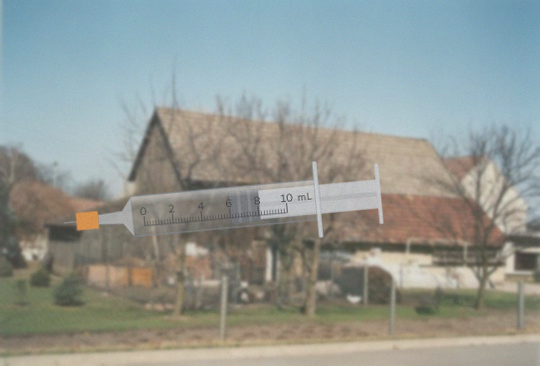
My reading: 6 mL
